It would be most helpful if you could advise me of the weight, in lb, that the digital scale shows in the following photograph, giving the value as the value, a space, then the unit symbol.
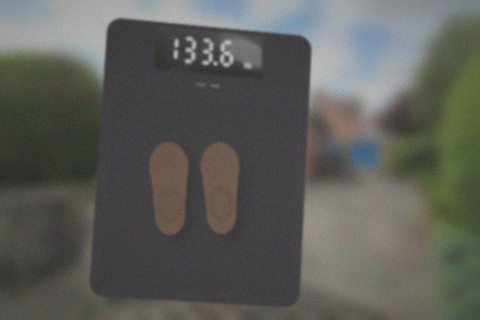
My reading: 133.6 lb
